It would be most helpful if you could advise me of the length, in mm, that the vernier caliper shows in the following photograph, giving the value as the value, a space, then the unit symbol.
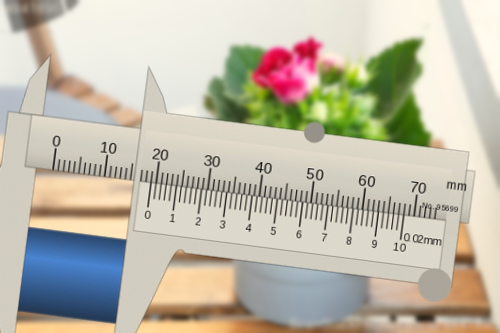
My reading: 19.0 mm
